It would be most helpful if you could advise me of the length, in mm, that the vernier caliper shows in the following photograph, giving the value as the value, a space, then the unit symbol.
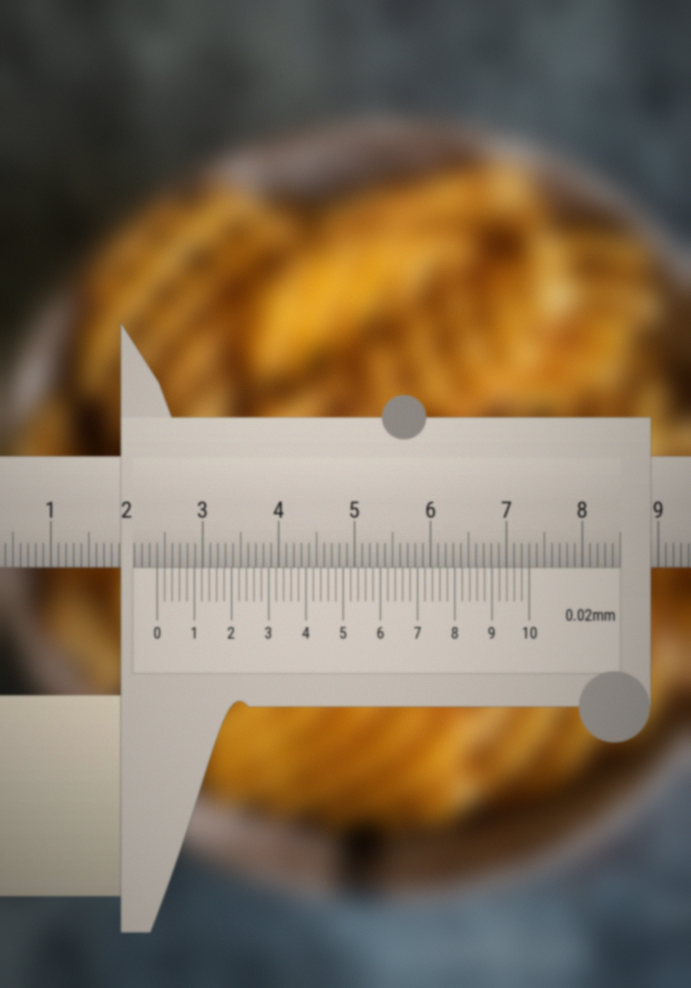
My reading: 24.0 mm
